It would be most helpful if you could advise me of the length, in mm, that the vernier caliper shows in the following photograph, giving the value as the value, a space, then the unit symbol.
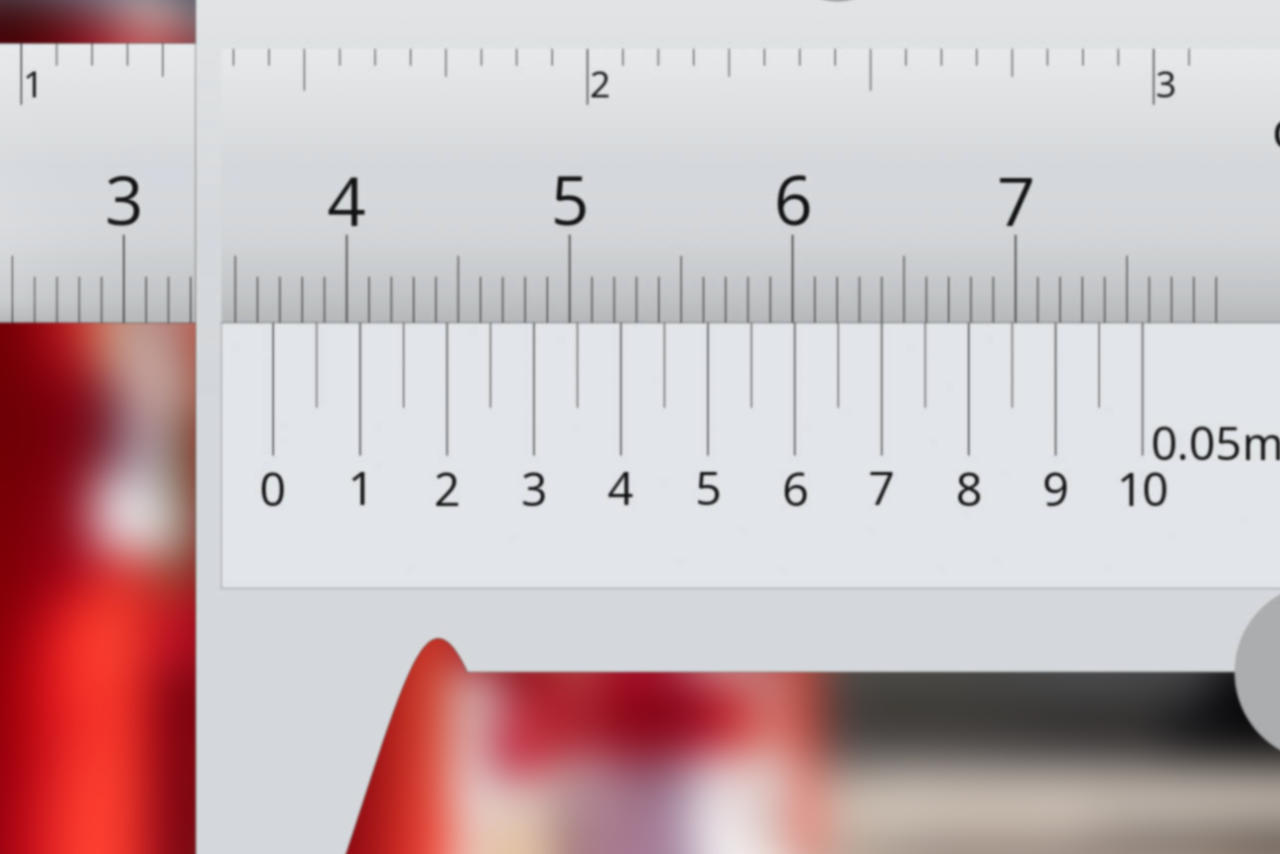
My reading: 36.7 mm
